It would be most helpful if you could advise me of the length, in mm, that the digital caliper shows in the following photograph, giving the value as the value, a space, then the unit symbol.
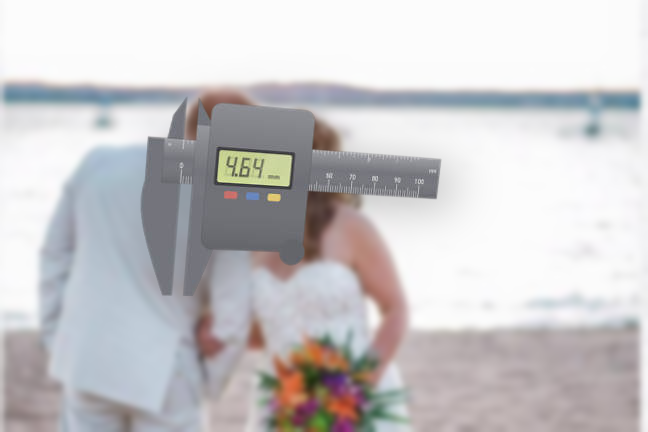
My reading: 4.64 mm
